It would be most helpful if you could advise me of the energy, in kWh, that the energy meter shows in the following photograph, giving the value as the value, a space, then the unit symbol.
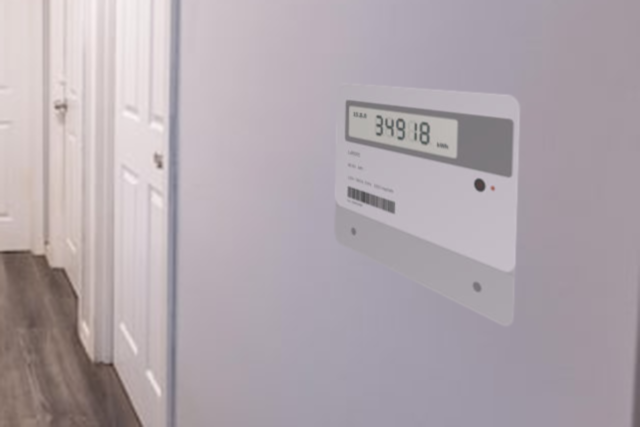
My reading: 34918 kWh
